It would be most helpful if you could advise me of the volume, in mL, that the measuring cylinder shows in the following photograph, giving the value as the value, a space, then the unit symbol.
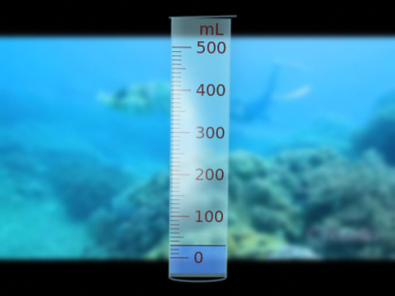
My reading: 30 mL
